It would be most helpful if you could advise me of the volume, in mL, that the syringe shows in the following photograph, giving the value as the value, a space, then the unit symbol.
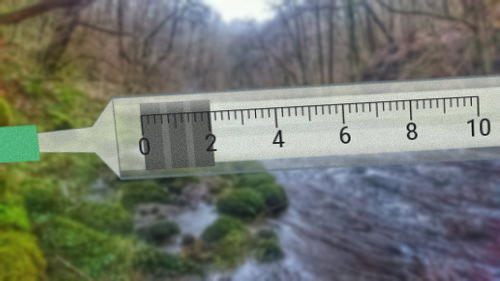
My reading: 0 mL
